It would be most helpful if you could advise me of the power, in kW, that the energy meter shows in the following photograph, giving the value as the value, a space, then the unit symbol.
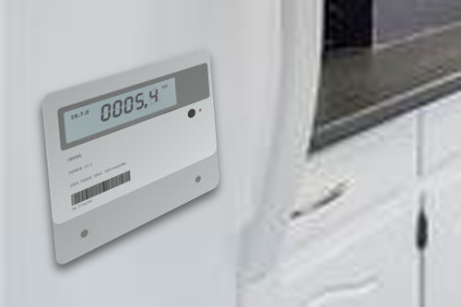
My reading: 5.4 kW
